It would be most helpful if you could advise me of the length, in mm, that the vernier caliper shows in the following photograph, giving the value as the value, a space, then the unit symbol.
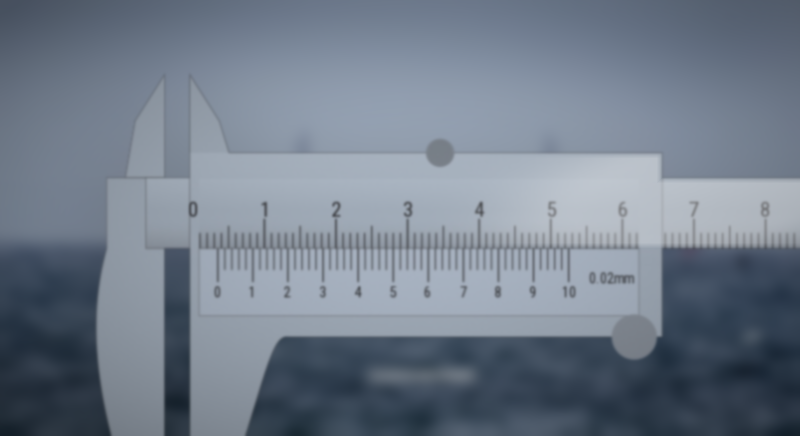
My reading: 3.5 mm
